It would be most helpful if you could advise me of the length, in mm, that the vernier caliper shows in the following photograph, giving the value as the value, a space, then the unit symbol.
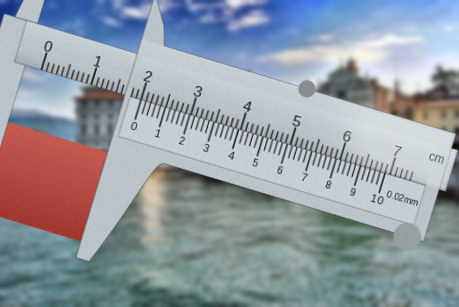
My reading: 20.0 mm
